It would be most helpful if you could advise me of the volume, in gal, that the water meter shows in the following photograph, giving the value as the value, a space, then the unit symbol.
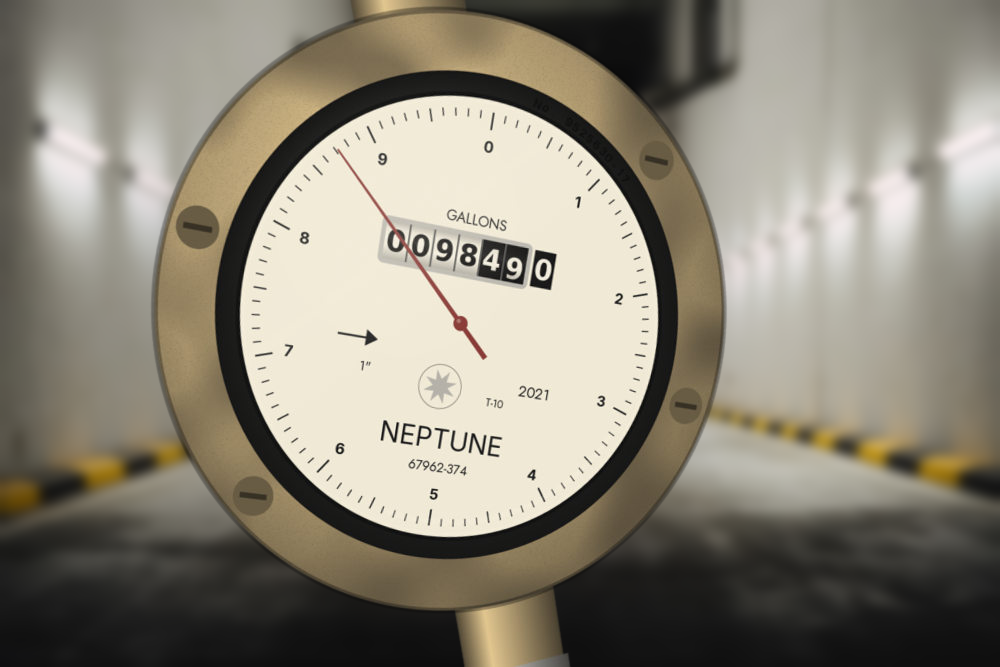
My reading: 98488.7 gal
